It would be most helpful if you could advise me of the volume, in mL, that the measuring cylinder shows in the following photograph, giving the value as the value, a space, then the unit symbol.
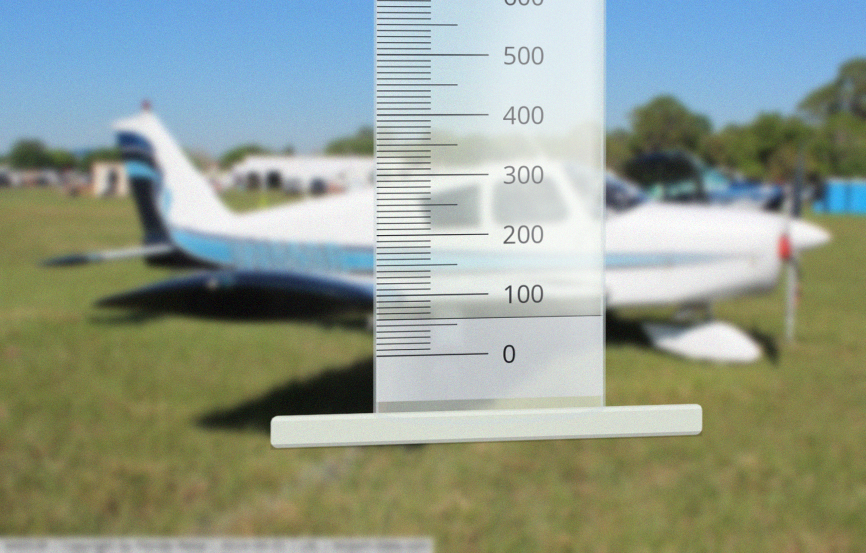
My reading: 60 mL
